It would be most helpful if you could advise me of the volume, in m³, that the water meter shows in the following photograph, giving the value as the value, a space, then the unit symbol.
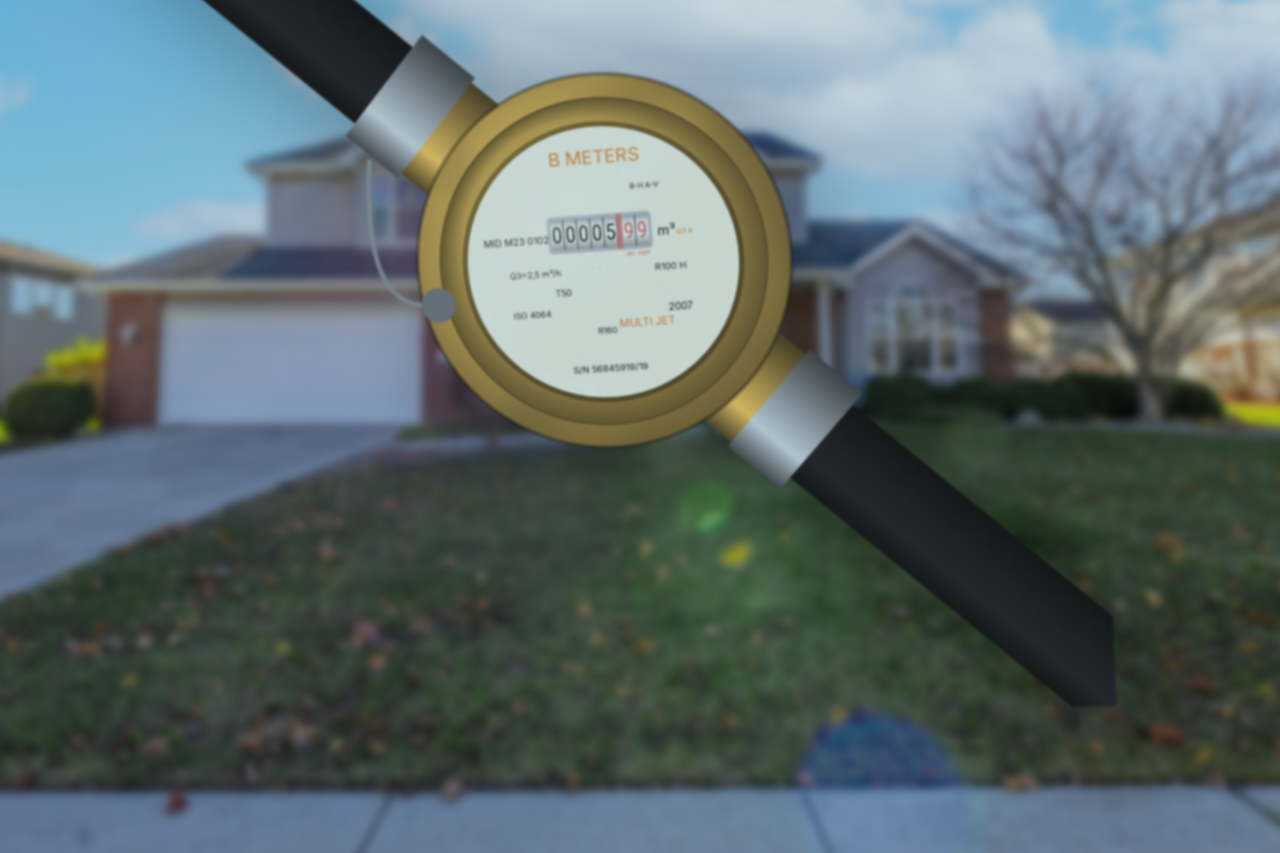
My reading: 5.99 m³
